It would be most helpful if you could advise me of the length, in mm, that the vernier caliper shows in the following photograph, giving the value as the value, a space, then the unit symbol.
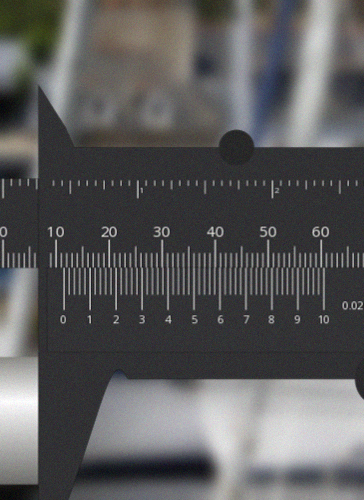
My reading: 11.5 mm
